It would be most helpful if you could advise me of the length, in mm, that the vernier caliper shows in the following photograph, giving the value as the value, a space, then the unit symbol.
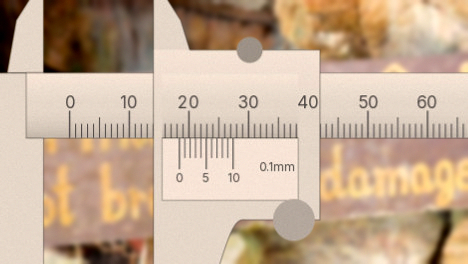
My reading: 18.4 mm
